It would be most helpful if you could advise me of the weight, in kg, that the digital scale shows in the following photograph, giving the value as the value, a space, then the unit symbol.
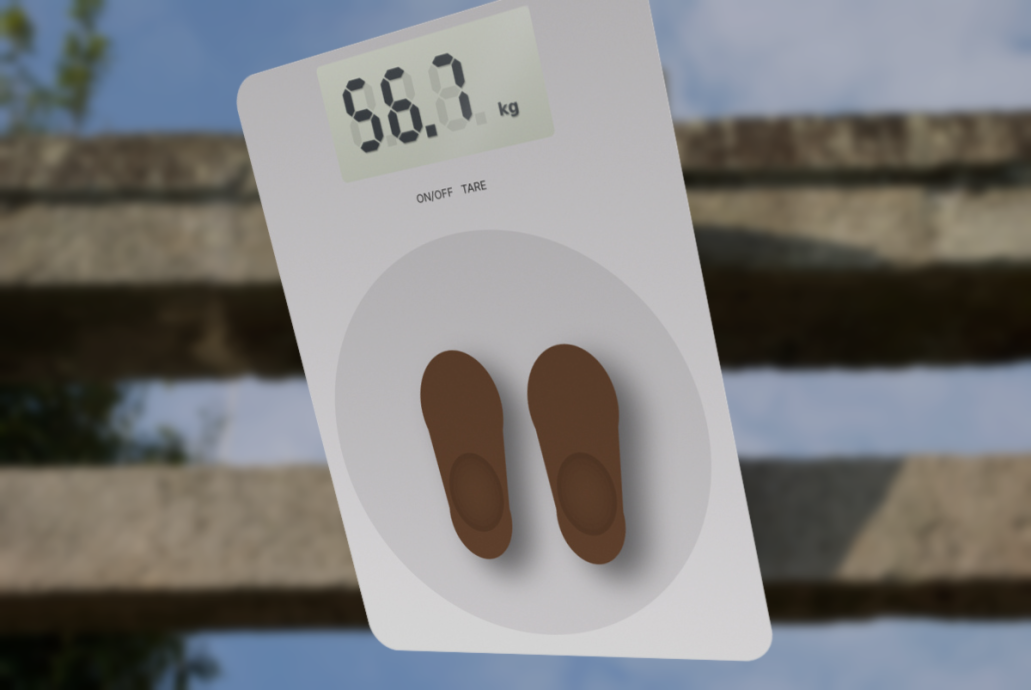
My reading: 56.7 kg
